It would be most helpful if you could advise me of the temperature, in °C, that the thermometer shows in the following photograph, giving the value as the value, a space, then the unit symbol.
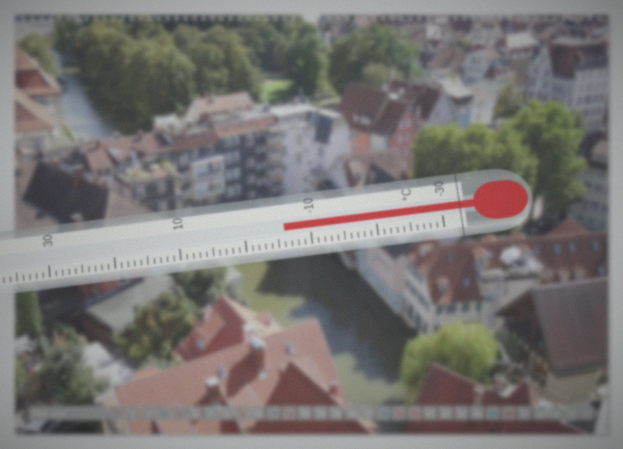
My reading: -6 °C
